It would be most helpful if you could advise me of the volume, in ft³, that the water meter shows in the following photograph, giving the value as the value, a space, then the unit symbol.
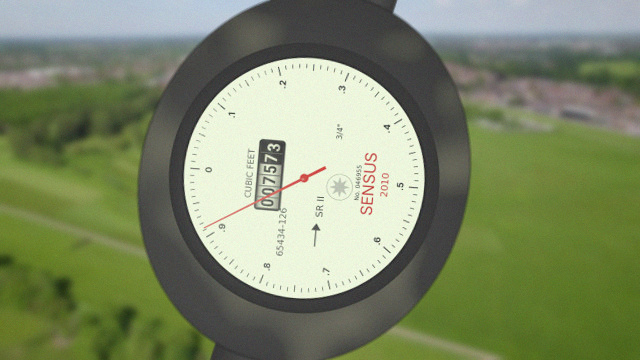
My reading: 7572.91 ft³
